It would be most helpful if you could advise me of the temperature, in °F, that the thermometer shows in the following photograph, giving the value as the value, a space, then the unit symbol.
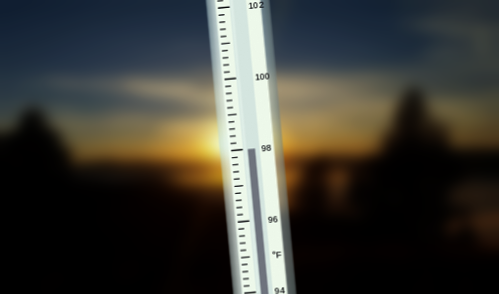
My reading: 98 °F
